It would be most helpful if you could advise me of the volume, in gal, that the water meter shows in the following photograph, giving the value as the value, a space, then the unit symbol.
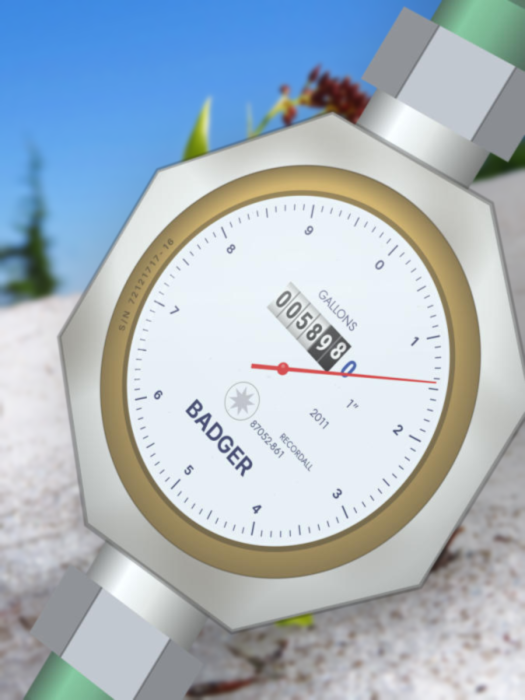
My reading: 58981.4 gal
